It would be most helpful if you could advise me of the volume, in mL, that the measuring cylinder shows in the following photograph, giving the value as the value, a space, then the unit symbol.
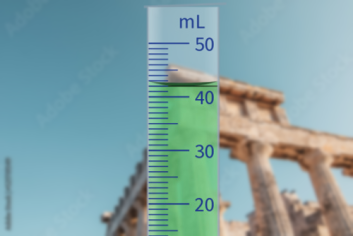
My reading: 42 mL
